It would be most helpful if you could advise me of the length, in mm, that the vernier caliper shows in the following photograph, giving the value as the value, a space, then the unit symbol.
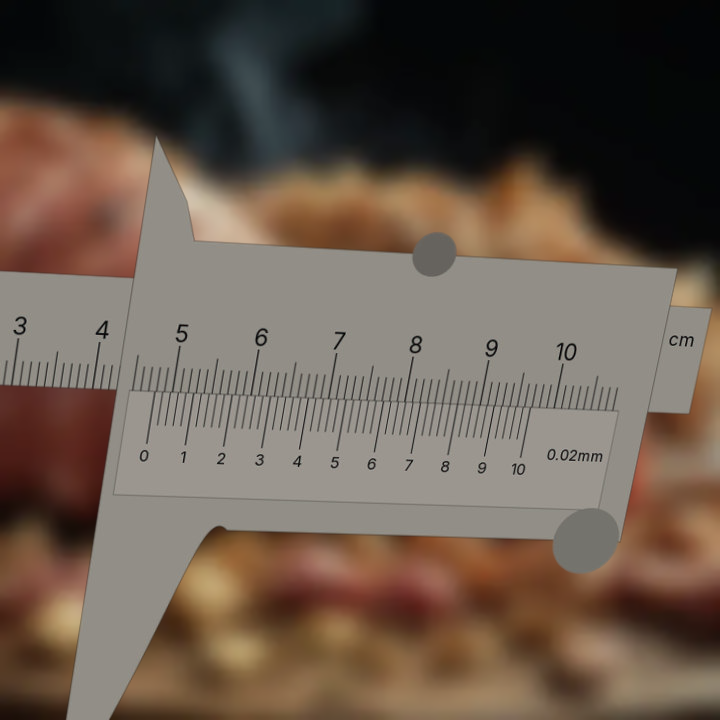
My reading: 47.8 mm
